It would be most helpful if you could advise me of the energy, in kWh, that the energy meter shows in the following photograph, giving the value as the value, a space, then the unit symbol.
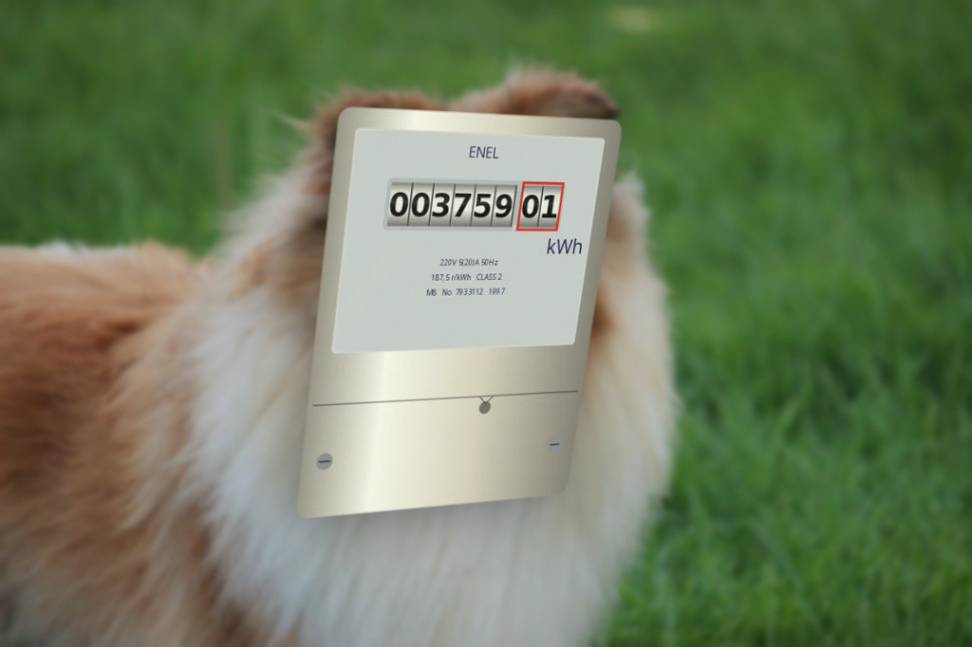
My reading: 3759.01 kWh
